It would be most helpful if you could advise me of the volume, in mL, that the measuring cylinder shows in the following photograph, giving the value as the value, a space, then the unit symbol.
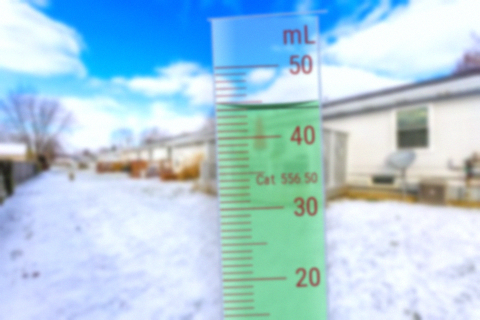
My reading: 44 mL
